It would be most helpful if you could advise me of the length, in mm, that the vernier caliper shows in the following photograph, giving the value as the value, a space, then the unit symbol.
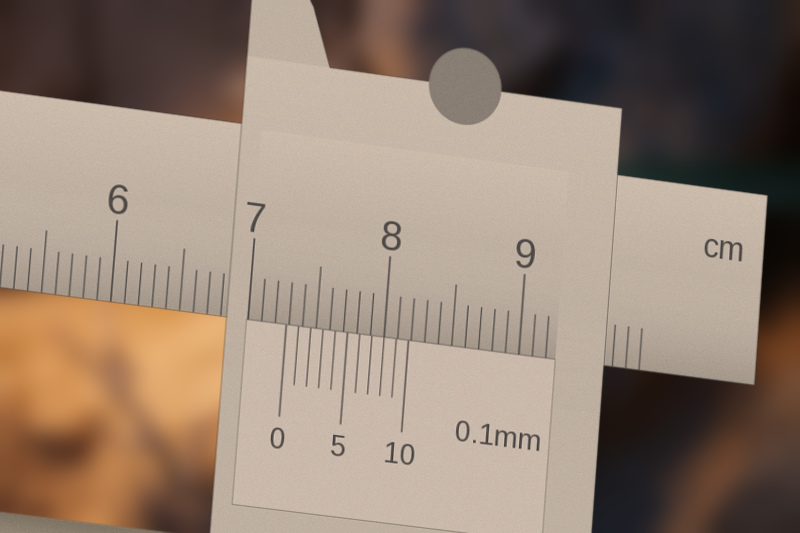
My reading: 72.8 mm
